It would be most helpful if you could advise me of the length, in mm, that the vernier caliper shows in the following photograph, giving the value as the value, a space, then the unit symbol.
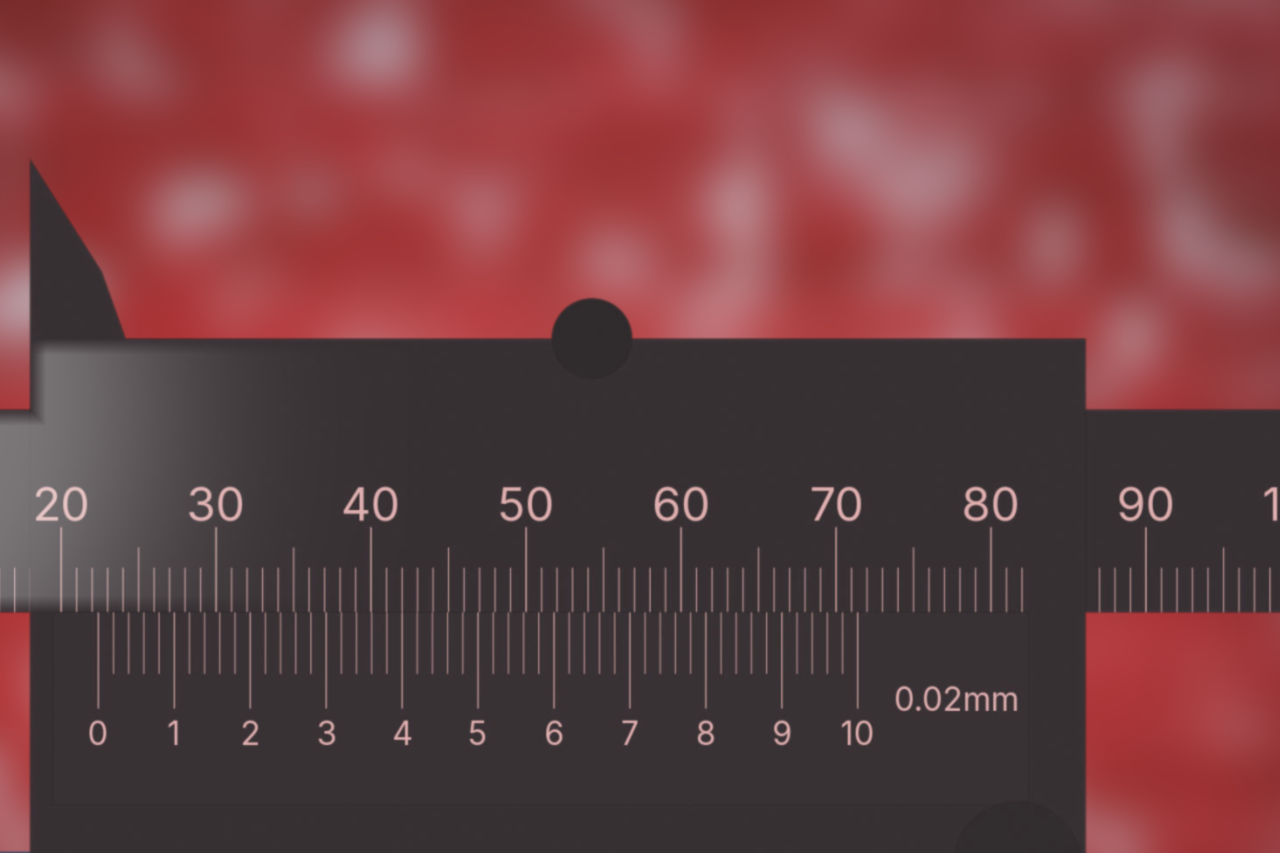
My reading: 22.4 mm
